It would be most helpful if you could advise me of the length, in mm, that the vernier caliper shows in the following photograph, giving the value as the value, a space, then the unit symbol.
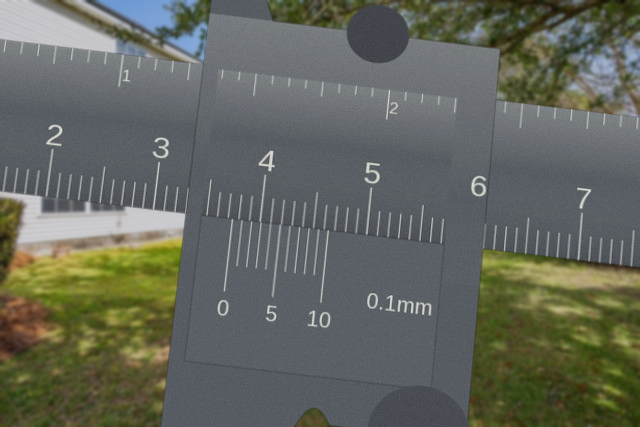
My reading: 37.4 mm
